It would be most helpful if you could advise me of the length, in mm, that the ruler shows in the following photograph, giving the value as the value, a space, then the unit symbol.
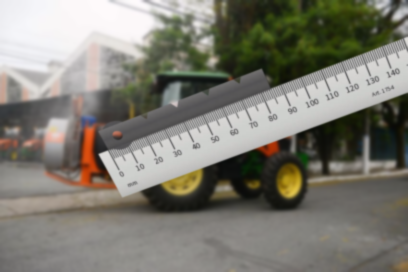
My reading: 85 mm
